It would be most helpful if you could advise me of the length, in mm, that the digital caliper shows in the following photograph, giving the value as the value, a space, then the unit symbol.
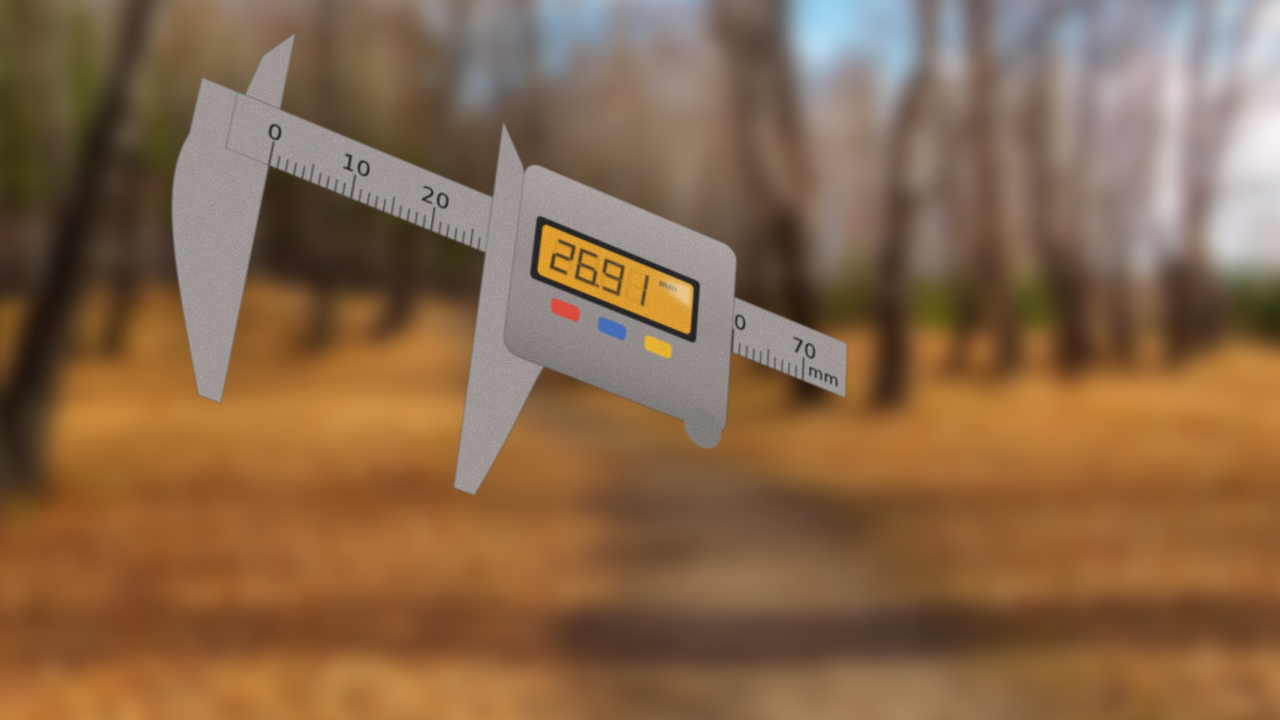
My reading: 26.91 mm
